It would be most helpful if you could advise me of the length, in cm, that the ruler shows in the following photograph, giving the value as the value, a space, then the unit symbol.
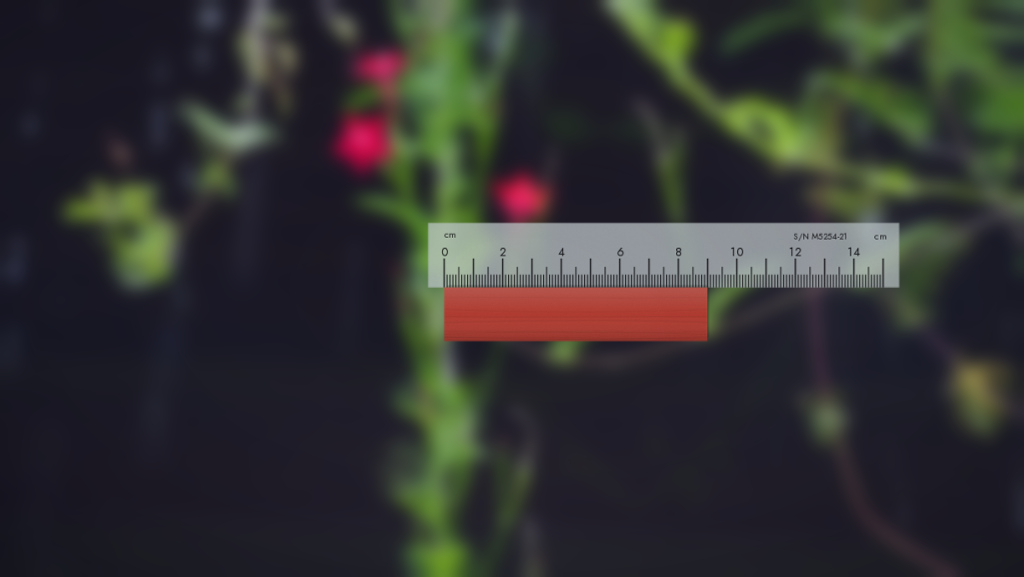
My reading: 9 cm
